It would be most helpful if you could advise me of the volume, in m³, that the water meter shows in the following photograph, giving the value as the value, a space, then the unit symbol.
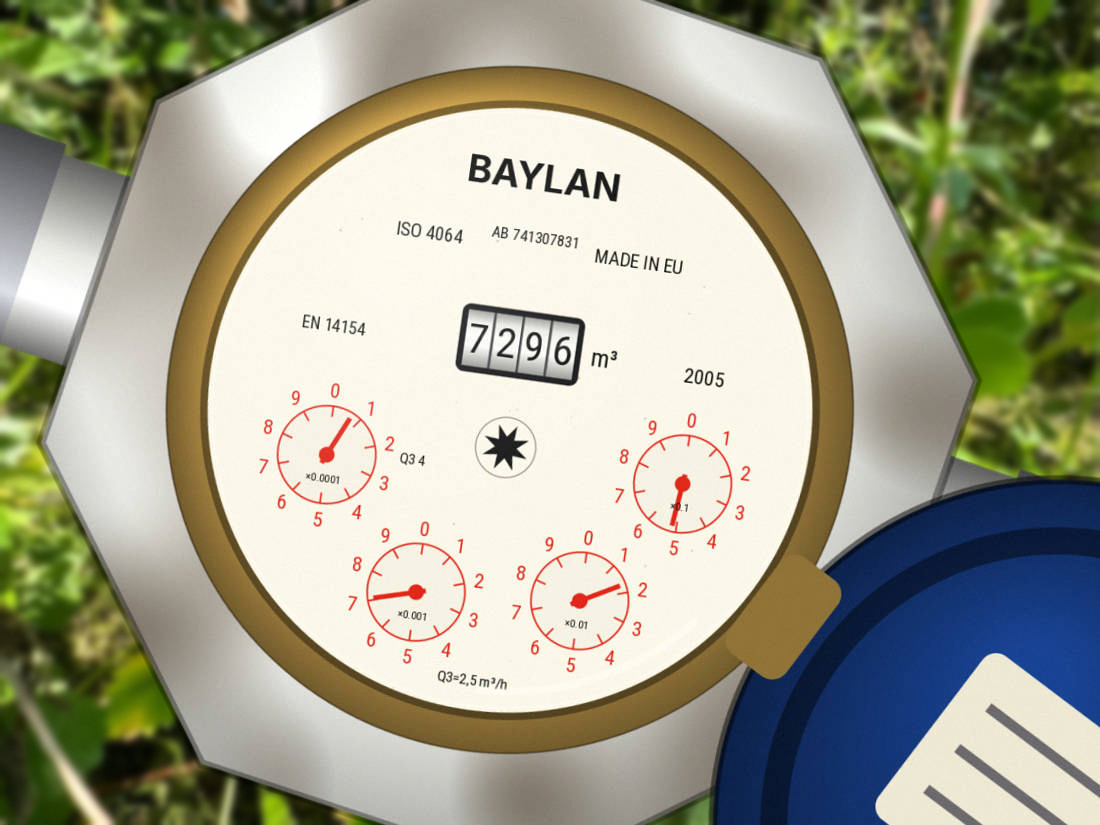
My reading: 7296.5170 m³
